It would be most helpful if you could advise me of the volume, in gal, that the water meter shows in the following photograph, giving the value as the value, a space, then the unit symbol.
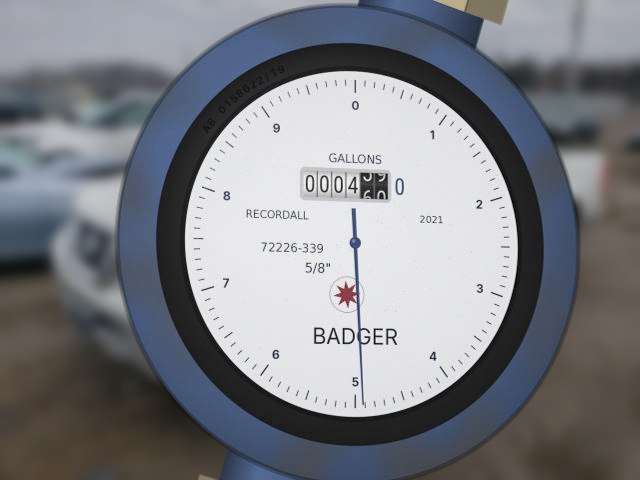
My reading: 4594.9 gal
